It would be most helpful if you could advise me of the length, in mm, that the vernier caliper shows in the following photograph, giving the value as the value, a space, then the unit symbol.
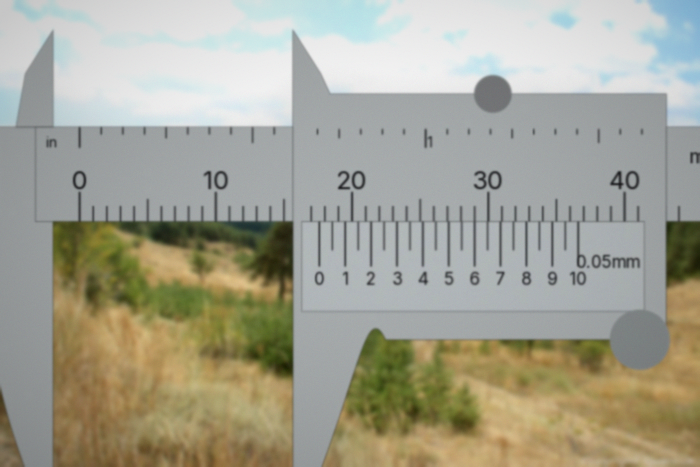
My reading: 17.6 mm
